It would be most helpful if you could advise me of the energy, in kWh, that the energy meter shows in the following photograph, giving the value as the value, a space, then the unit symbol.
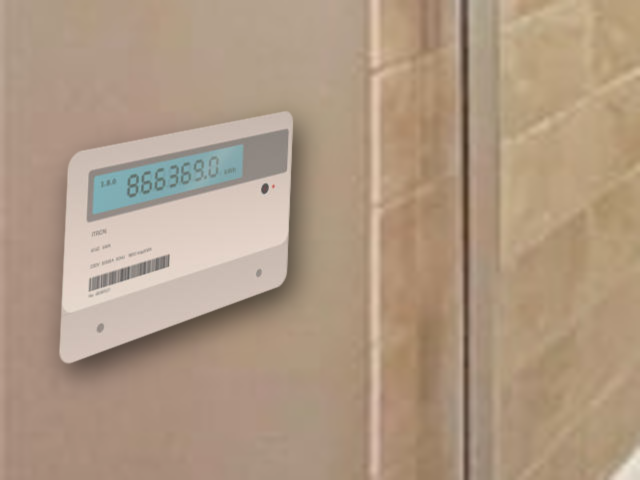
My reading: 866369.0 kWh
